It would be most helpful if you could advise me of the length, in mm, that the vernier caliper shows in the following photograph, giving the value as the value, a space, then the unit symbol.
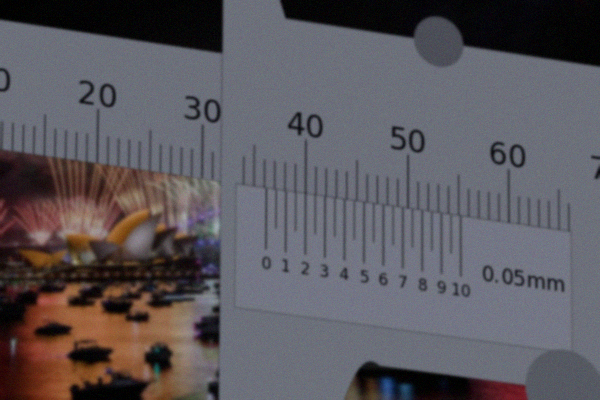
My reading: 36.2 mm
